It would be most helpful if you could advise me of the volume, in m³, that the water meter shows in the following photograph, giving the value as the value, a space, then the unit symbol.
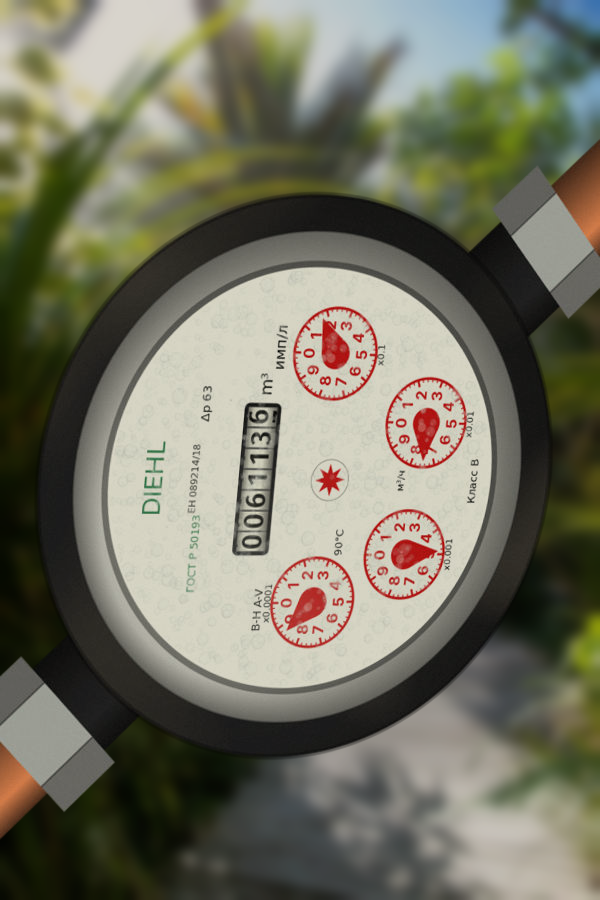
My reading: 61136.1748 m³
